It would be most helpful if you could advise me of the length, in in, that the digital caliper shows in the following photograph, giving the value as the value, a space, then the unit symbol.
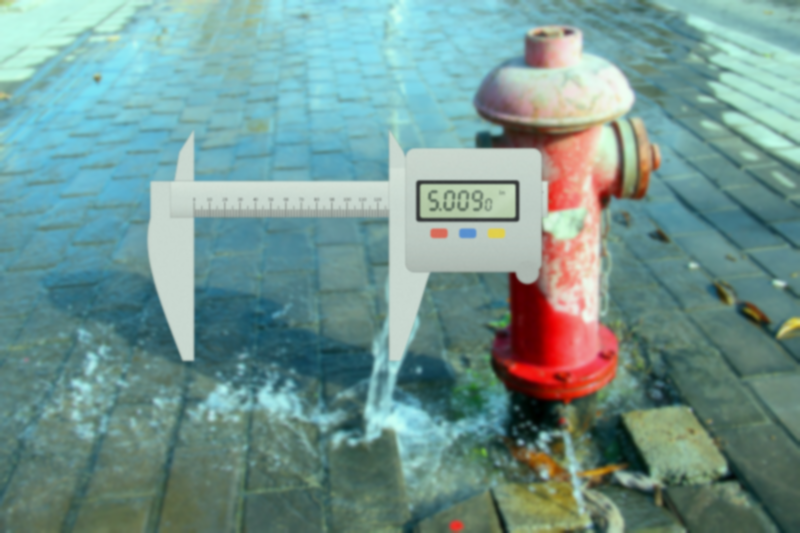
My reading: 5.0090 in
